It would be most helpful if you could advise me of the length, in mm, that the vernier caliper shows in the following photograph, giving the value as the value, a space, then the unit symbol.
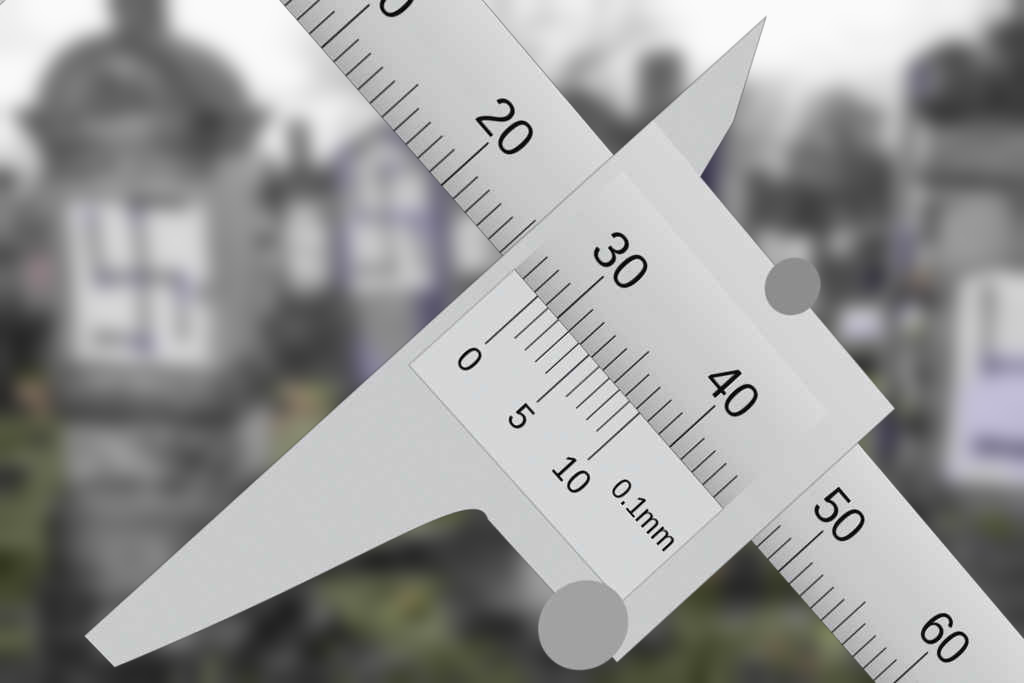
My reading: 28.3 mm
